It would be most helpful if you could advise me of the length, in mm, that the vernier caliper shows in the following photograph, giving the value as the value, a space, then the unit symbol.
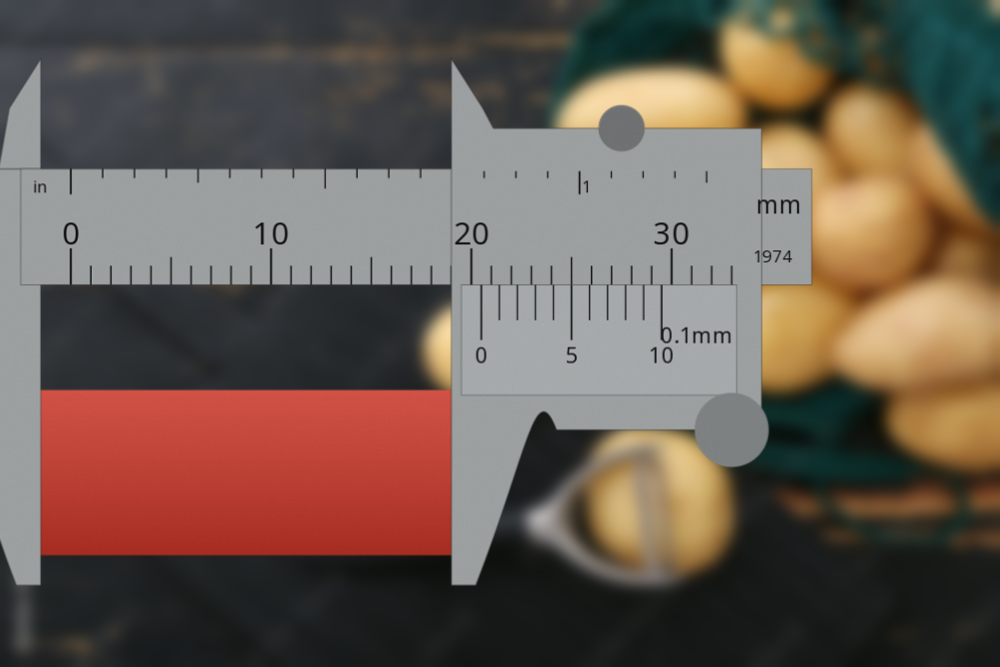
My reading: 20.5 mm
